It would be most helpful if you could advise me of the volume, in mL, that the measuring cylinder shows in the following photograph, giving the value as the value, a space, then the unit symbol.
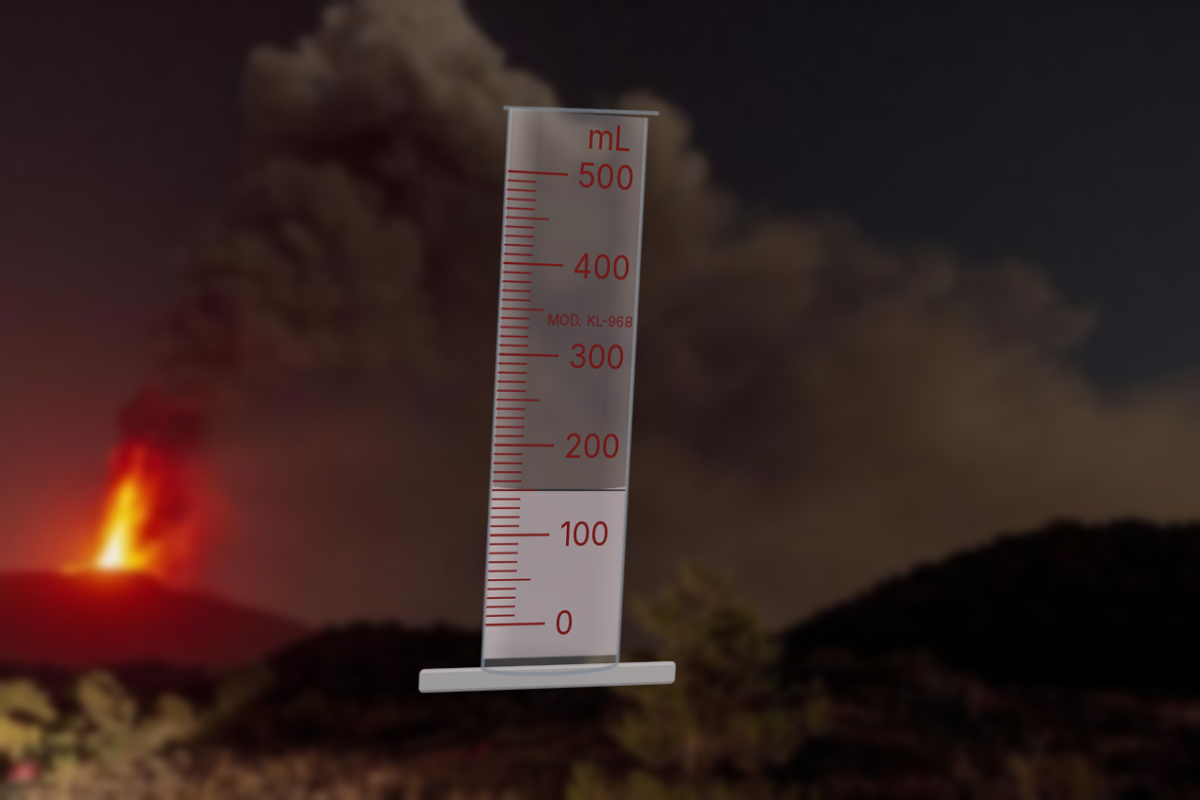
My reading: 150 mL
